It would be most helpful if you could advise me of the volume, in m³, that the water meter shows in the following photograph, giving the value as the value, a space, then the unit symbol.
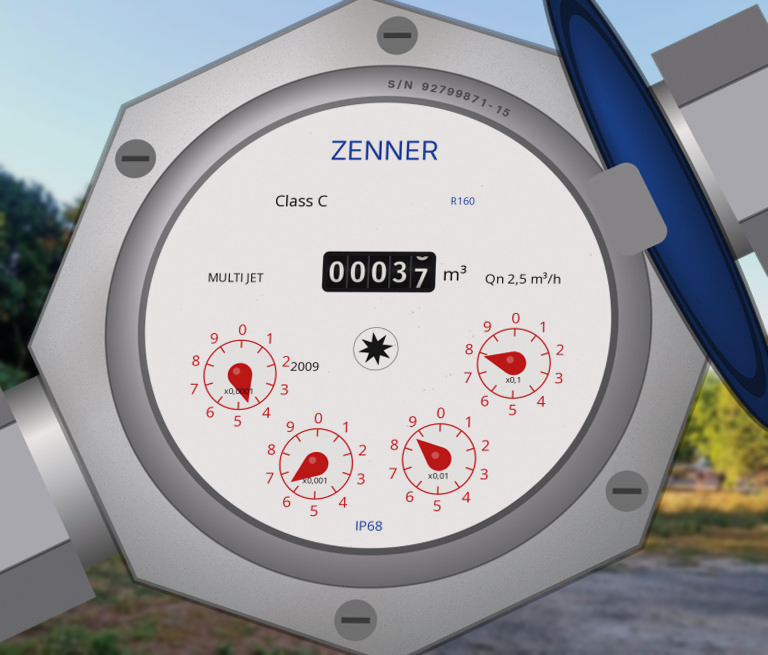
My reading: 36.7864 m³
